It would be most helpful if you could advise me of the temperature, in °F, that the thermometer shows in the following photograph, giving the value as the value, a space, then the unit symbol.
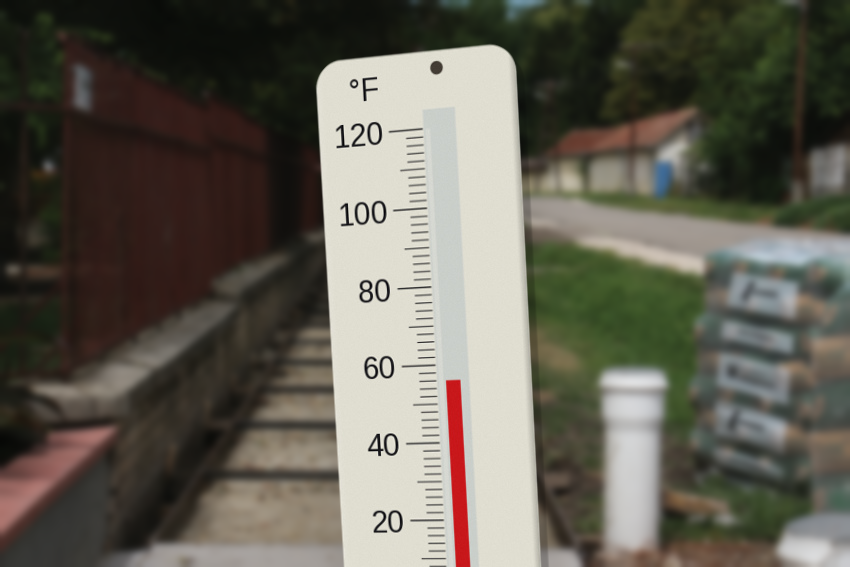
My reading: 56 °F
